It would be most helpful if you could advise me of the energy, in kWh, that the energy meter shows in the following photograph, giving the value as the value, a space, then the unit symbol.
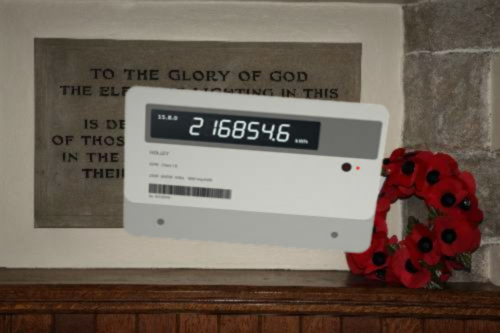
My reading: 216854.6 kWh
